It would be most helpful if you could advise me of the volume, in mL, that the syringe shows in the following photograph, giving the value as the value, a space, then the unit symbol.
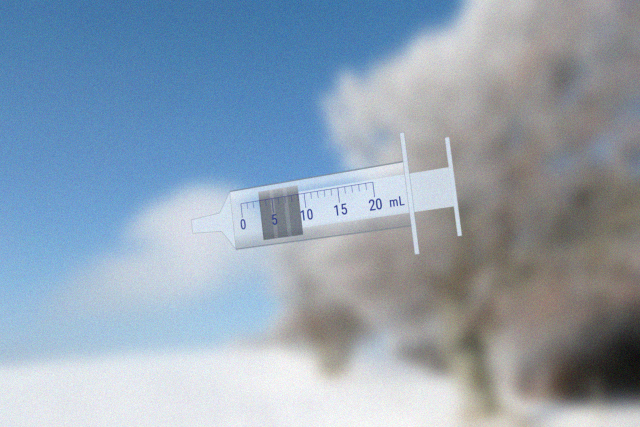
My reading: 3 mL
